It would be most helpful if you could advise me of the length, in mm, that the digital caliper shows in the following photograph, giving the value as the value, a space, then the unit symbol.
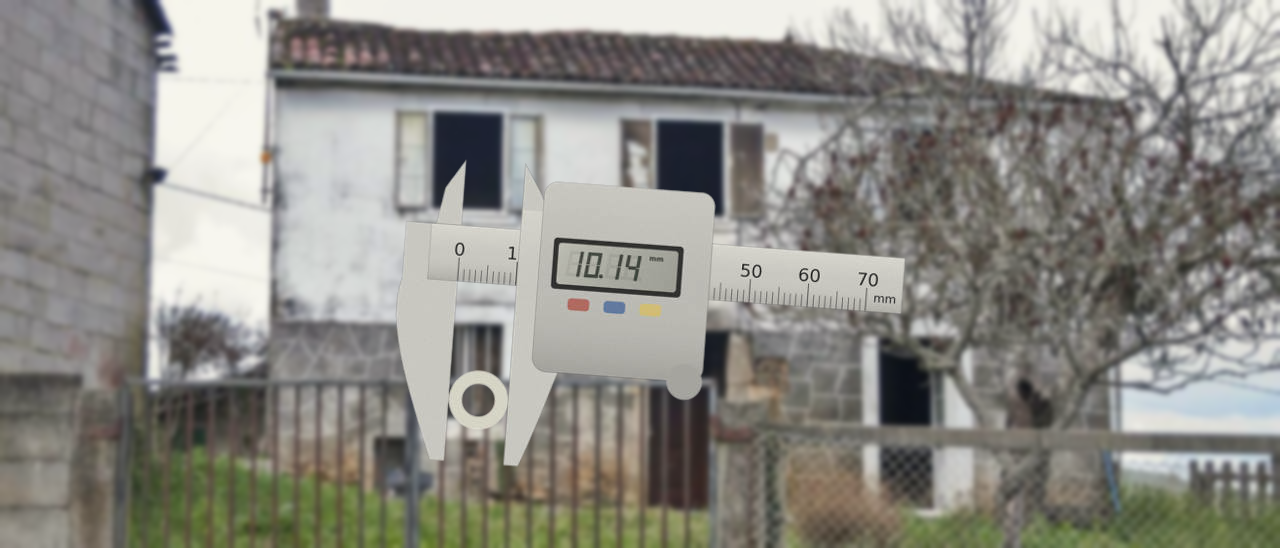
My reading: 10.14 mm
